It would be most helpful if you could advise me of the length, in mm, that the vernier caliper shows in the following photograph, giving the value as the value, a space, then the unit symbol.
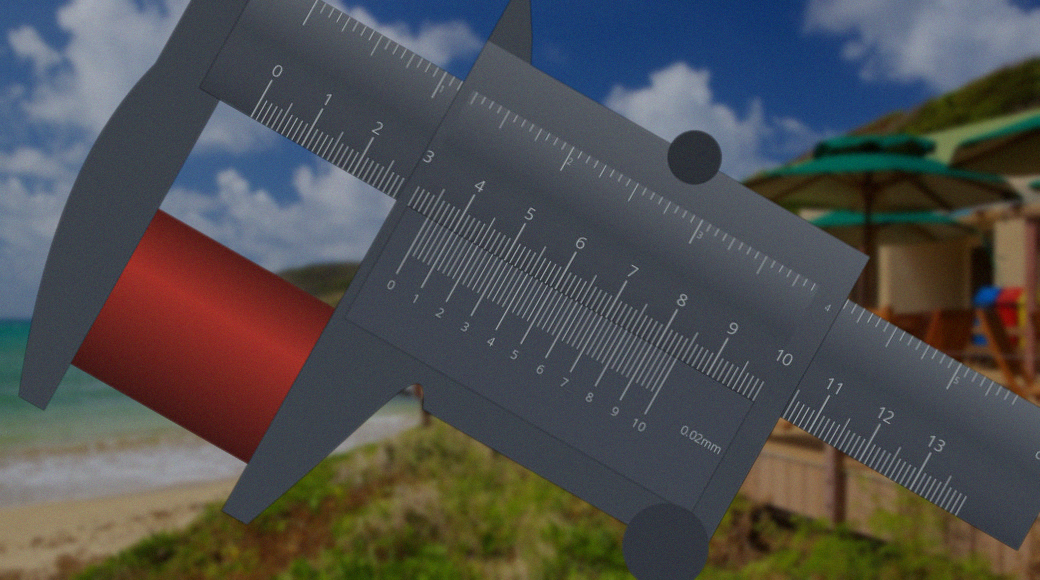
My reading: 35.0 mm
